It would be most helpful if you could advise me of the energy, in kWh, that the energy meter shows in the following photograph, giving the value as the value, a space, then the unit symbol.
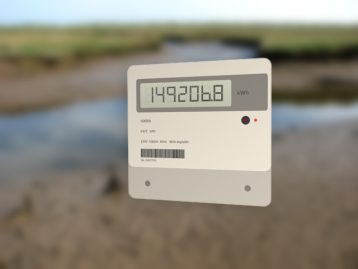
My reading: 149206.8 kWh
